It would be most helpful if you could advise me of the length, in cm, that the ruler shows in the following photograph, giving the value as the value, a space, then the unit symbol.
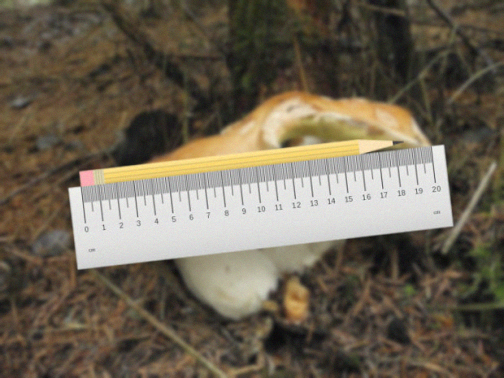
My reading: 18.5 cm
